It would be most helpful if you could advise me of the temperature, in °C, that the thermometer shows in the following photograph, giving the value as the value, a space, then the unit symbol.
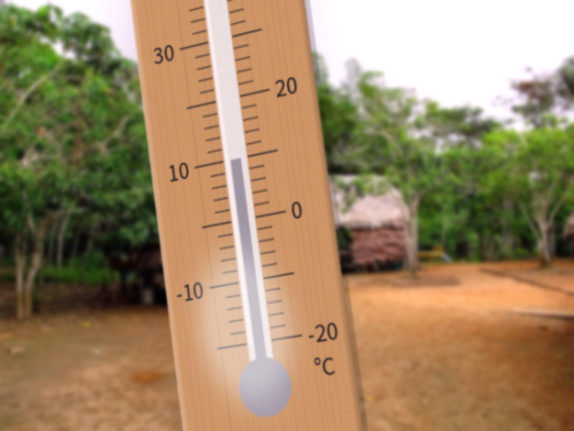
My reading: 10 °C
